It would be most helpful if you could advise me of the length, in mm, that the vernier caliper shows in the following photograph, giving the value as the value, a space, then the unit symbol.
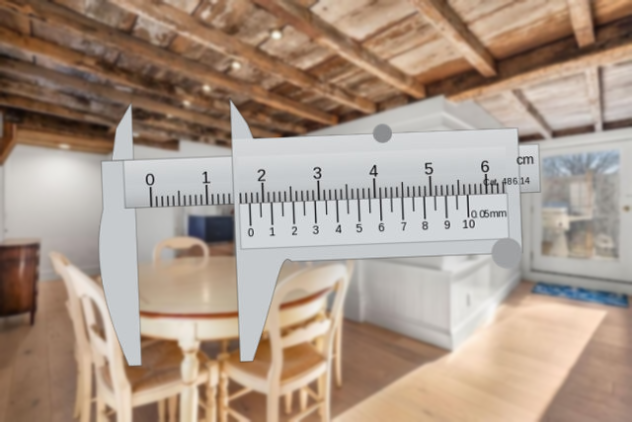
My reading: 17.6 mm
